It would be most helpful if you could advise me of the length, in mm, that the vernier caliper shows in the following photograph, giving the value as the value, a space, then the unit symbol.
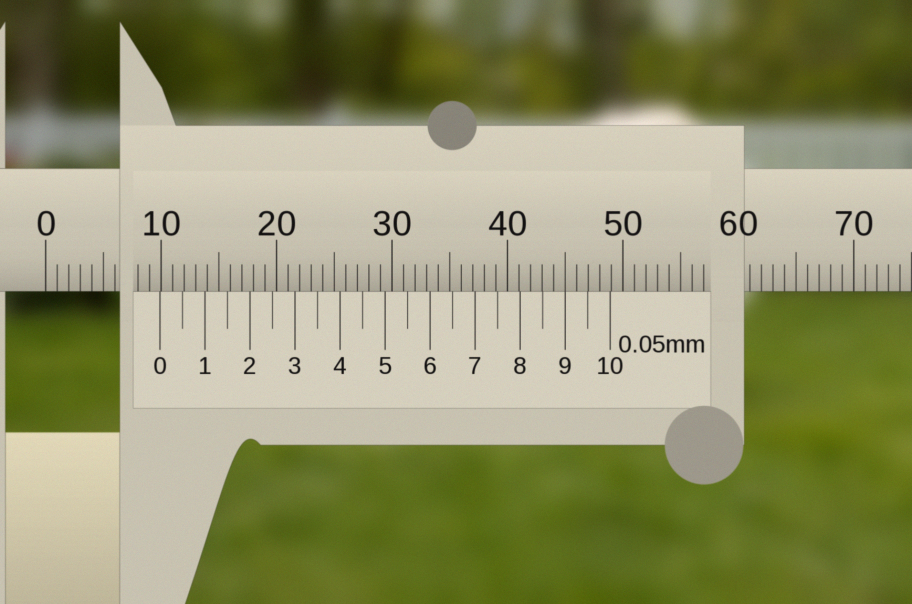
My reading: 9.9 mm
